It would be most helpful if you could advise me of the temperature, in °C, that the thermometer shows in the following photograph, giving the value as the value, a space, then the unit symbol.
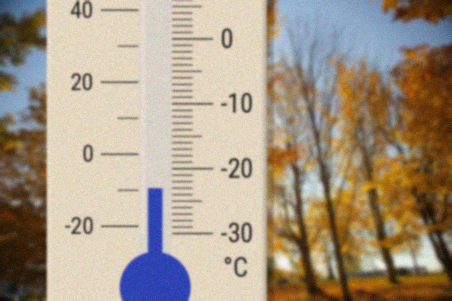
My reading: -23 °C
